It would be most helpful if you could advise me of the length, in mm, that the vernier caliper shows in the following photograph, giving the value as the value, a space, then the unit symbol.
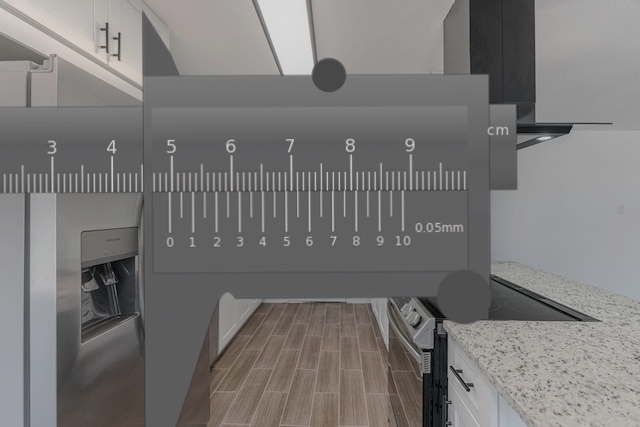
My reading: 49.6 mm
